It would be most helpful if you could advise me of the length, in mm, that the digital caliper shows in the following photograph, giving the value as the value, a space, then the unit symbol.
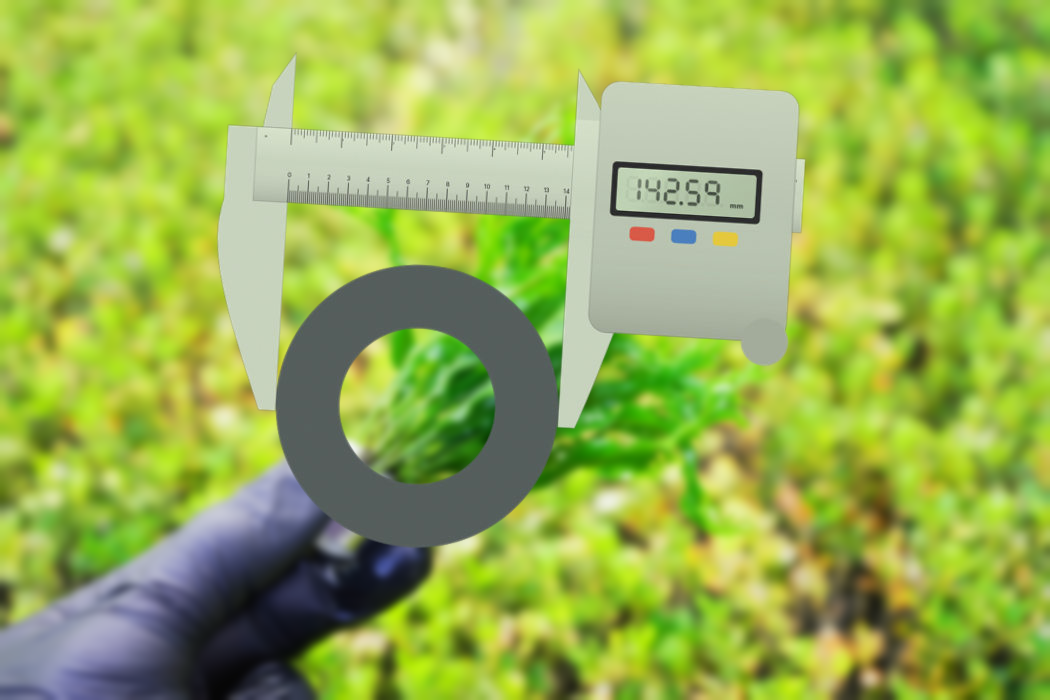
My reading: 142.59 mm
